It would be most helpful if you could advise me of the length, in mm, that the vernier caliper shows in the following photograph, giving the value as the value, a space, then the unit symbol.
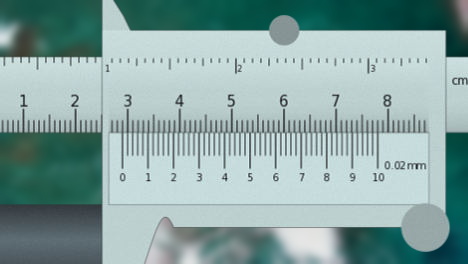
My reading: 29.0 mm
